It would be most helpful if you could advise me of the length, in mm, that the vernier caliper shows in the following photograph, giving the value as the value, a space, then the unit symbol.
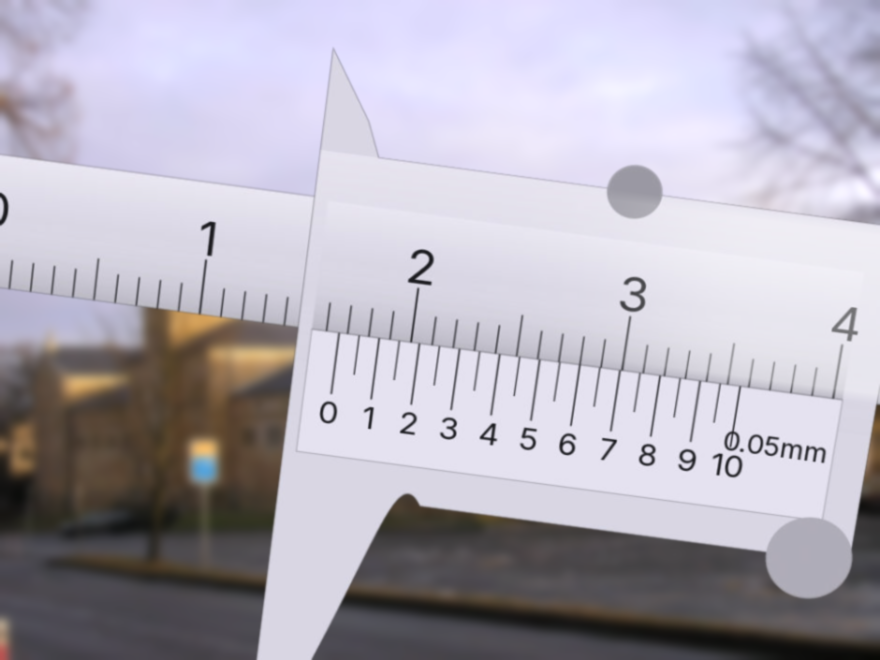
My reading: 16.6 mm
